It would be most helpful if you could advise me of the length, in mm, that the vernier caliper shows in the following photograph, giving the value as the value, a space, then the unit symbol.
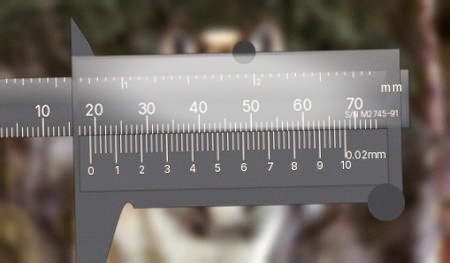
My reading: 19.0 mm
